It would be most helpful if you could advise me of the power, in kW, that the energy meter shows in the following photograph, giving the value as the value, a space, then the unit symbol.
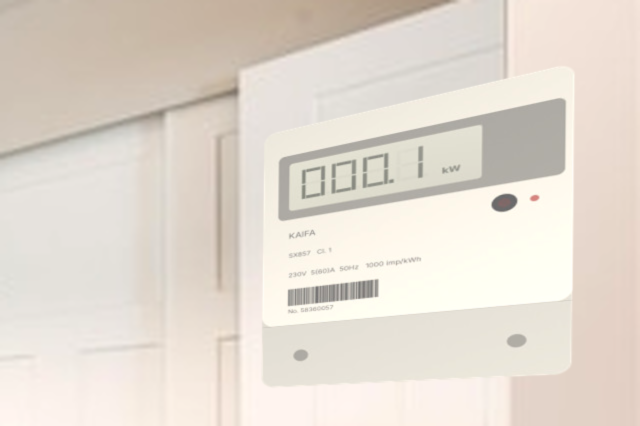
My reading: 0.1 kW
